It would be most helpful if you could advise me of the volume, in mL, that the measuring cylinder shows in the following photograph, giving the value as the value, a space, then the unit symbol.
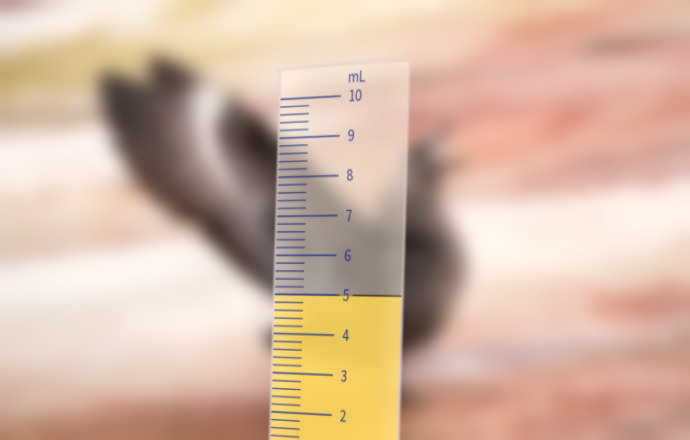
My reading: 5 mL
